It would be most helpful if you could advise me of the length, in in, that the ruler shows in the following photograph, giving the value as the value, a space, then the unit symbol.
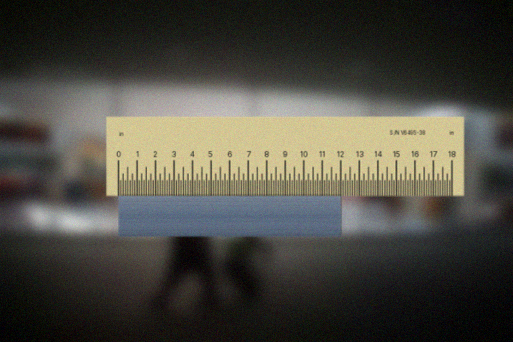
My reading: 12 in
